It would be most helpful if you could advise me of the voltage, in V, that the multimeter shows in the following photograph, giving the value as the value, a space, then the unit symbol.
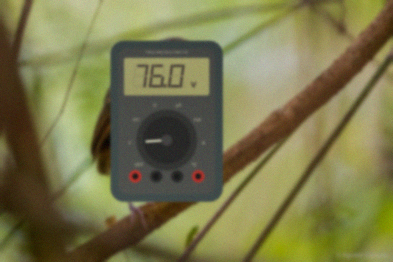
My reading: 76.0 V
